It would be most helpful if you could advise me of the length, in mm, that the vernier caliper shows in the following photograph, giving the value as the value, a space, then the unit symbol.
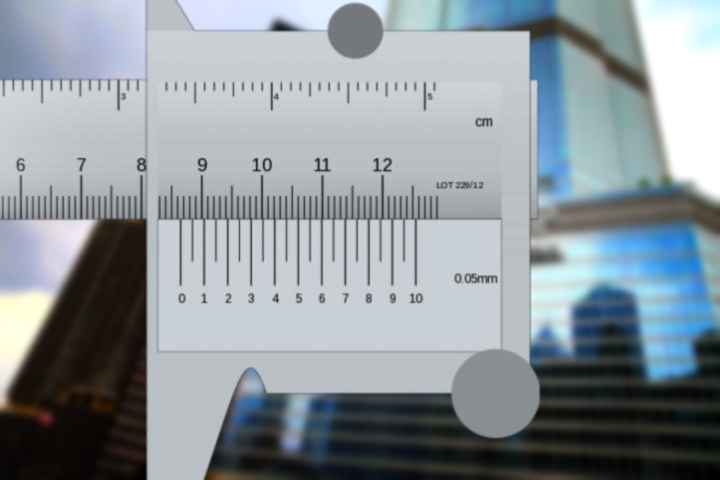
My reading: 86.5 mm
